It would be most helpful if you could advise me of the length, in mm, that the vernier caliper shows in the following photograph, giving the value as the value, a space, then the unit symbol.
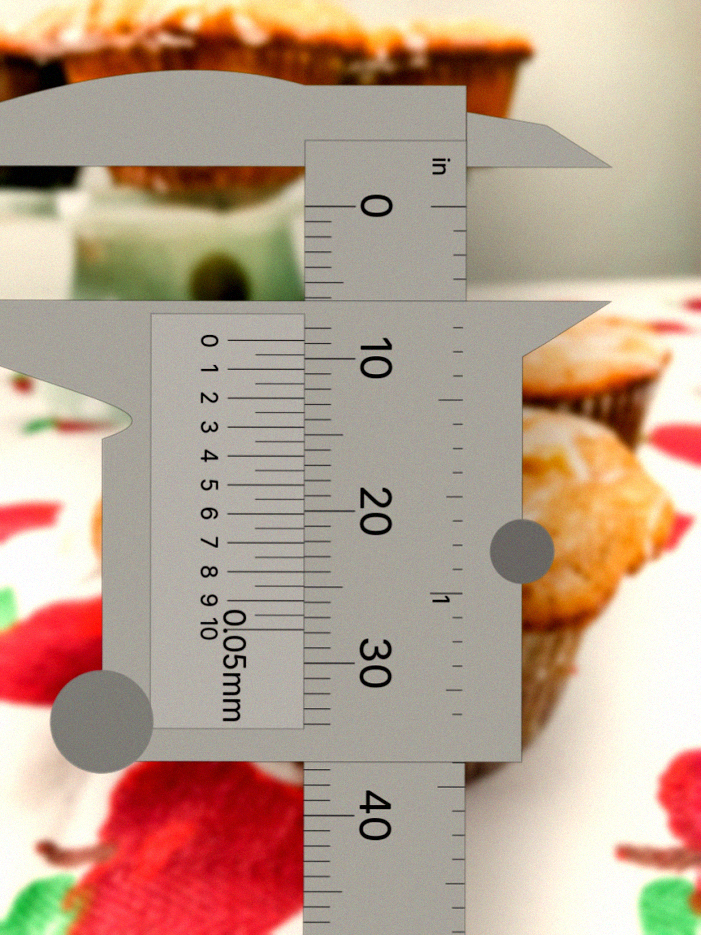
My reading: 8.8 mm
